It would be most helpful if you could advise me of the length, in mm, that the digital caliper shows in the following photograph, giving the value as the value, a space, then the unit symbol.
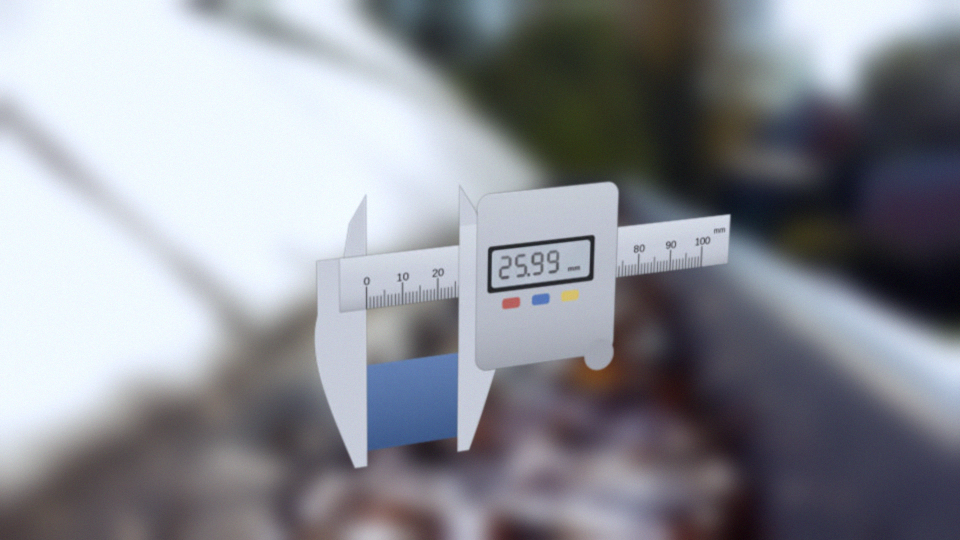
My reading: 25.99 mm
